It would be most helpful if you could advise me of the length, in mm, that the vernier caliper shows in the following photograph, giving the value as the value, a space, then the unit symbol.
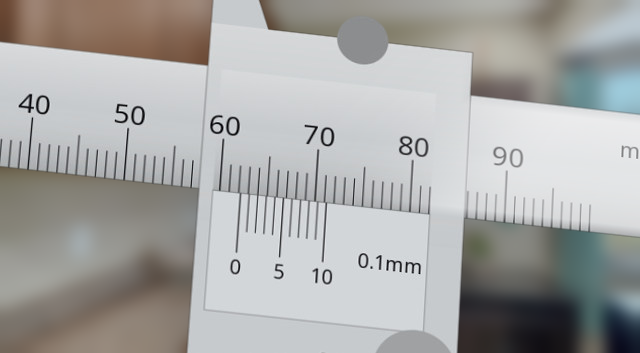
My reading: 62.2 mm
